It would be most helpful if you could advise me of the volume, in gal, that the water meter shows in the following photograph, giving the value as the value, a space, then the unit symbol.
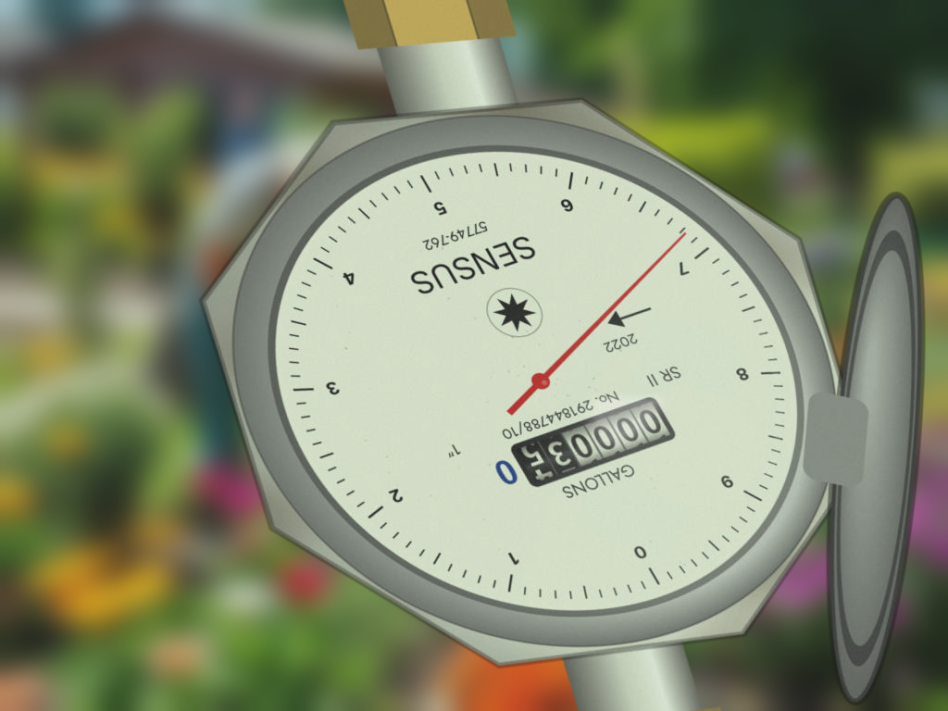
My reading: 346.8 gal
